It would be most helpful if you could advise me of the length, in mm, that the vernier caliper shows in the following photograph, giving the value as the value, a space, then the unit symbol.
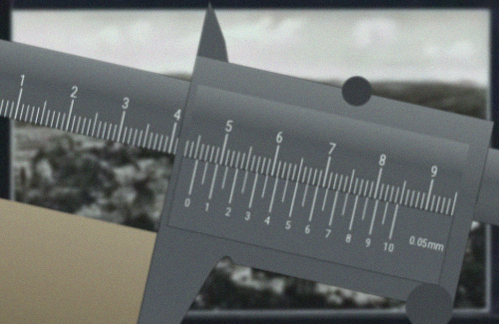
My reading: 45.5 mm
